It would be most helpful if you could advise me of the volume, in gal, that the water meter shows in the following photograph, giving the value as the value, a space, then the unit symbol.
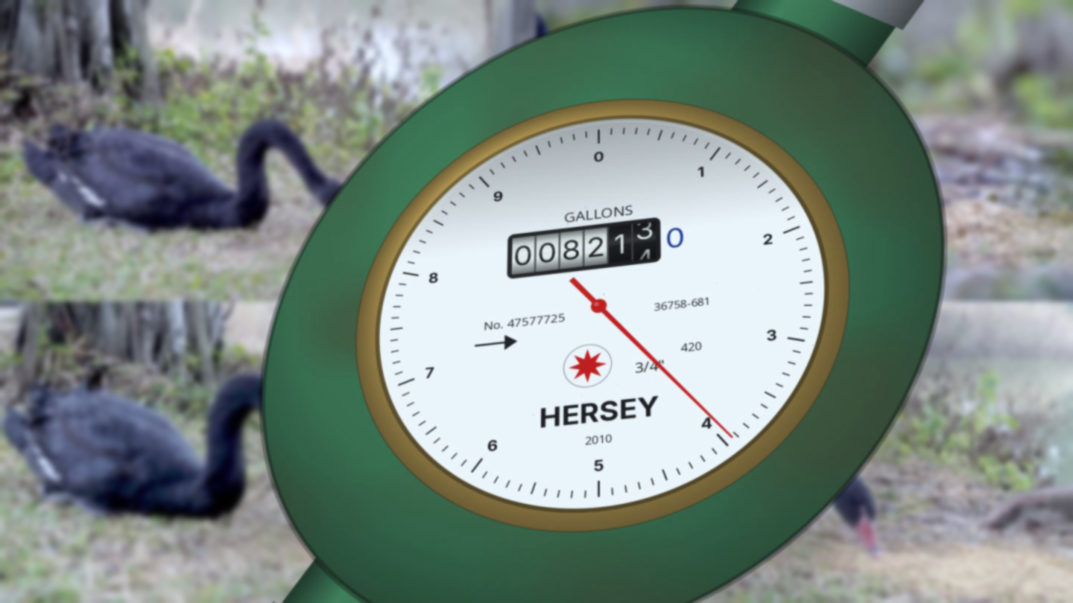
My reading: 82133.9 gal
